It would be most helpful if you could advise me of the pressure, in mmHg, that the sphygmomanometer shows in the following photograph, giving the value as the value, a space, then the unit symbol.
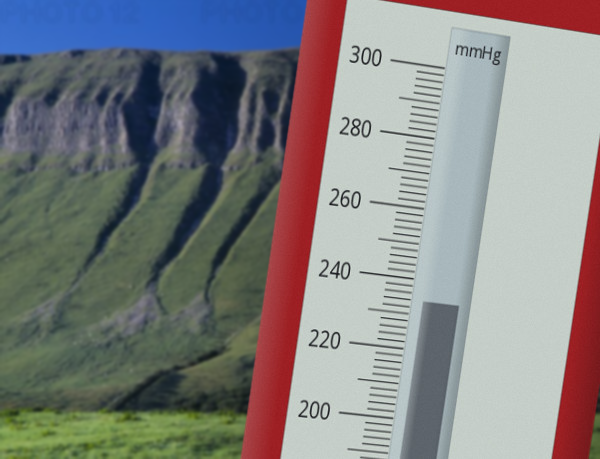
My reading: 234 mmHg
